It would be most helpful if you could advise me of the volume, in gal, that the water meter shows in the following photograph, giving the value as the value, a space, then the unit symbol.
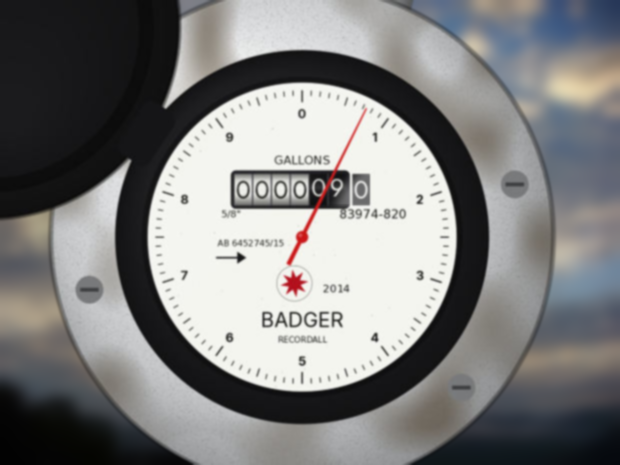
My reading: 90.7 gal
